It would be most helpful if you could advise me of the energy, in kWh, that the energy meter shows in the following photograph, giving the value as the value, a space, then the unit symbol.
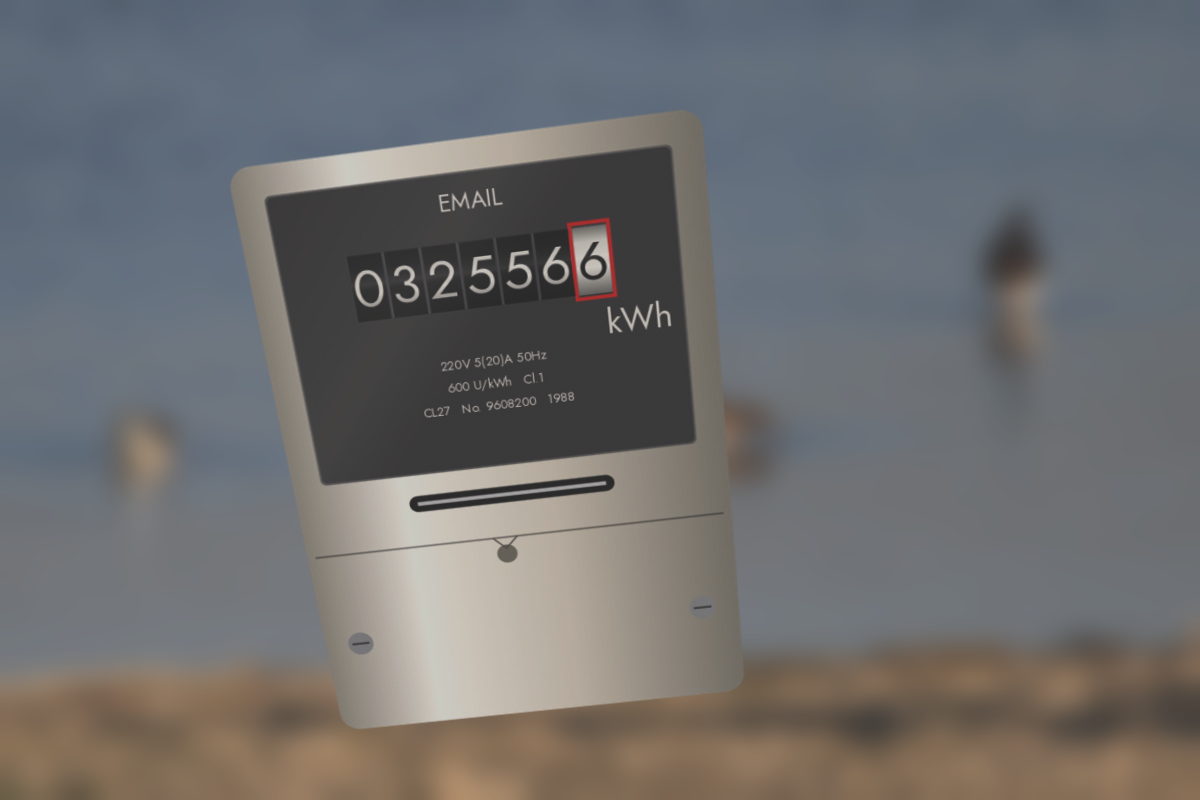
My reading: 32556.6 kWh
